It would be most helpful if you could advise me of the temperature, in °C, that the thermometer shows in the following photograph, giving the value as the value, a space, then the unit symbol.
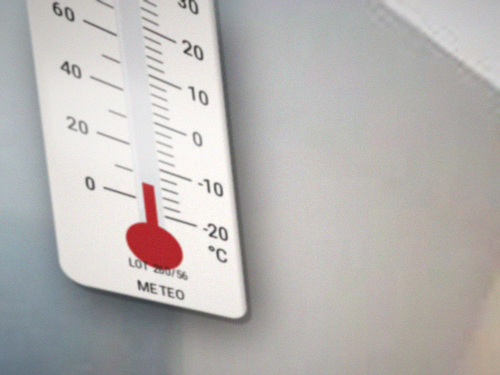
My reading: -14 °C
